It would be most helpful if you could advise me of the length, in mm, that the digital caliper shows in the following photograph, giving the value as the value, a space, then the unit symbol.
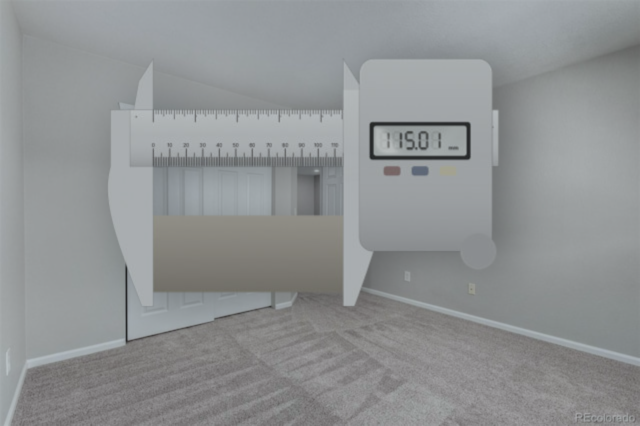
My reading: 115.01 mm
